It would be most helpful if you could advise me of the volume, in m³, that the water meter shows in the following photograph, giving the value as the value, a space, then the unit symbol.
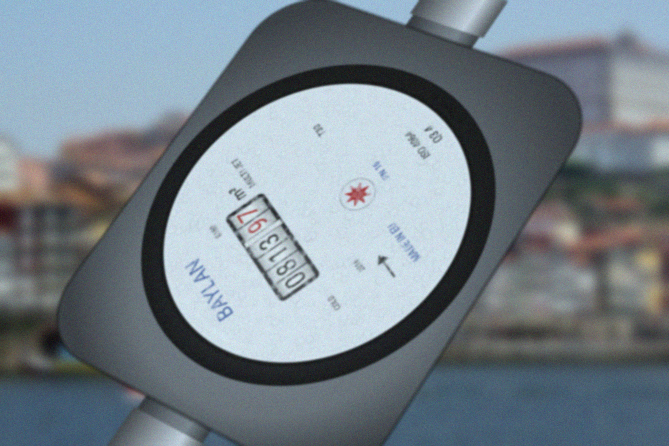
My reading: 813.97 m³
